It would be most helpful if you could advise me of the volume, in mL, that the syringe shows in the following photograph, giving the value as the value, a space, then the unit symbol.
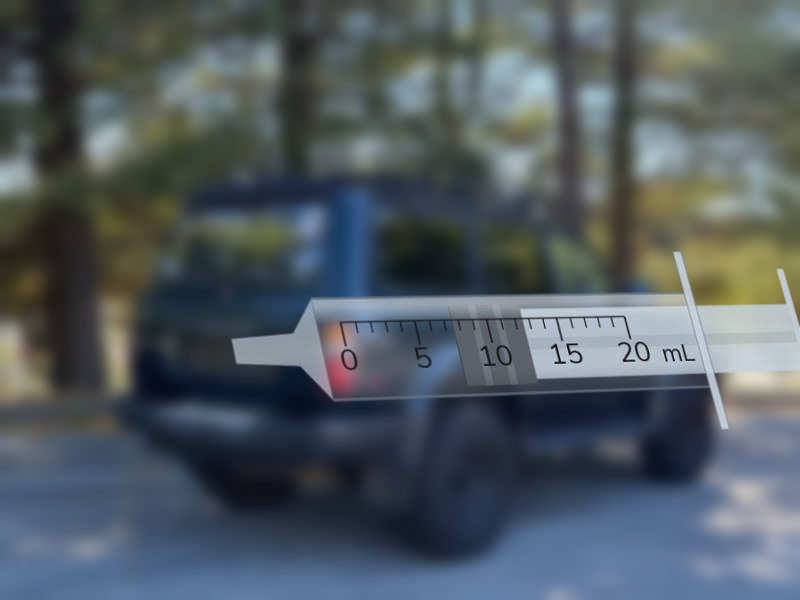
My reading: 7.5 mL
